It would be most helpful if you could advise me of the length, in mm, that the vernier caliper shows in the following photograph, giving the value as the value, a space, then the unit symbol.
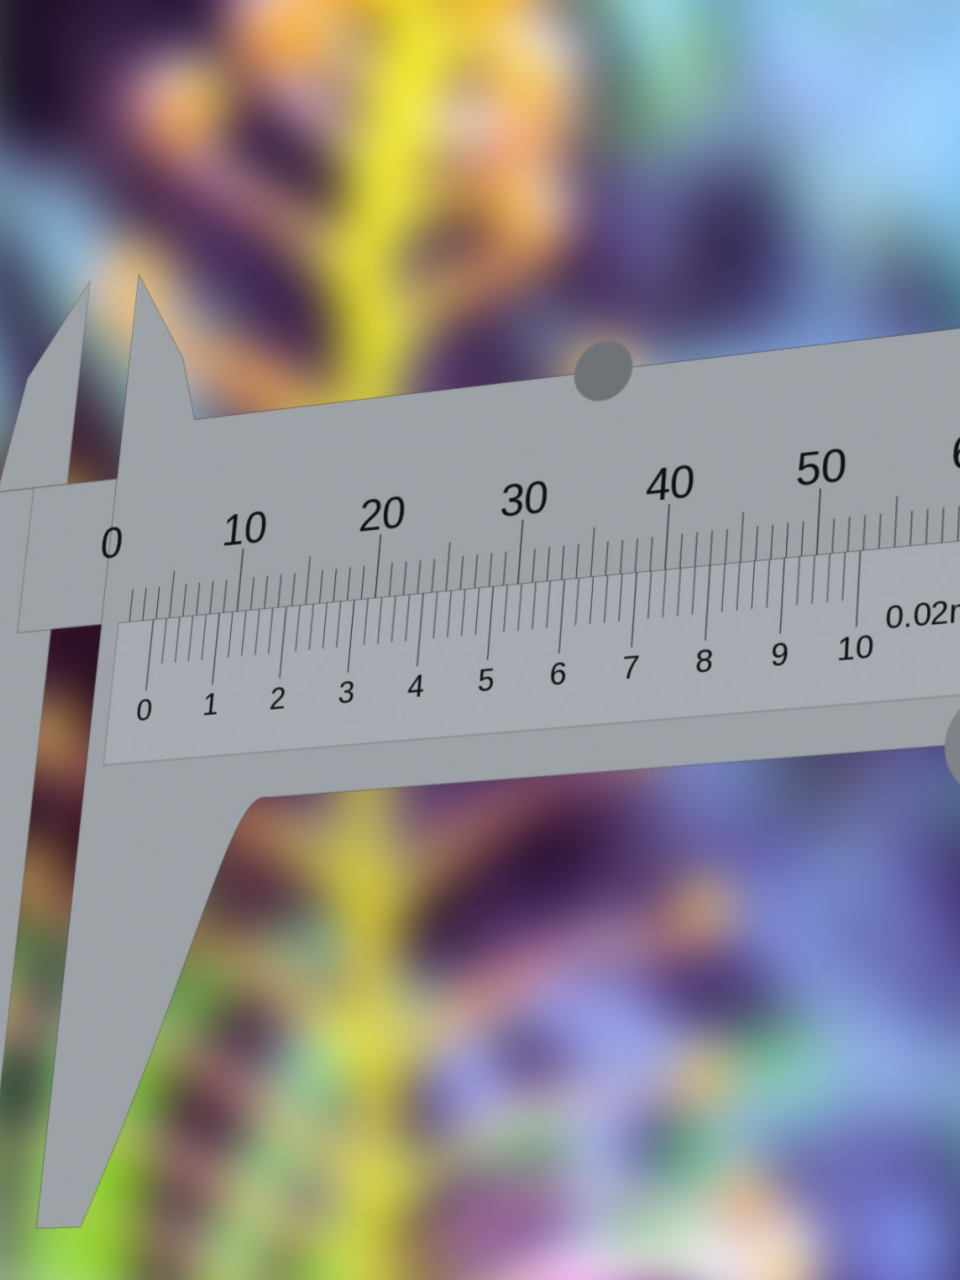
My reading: 3.8 mm
